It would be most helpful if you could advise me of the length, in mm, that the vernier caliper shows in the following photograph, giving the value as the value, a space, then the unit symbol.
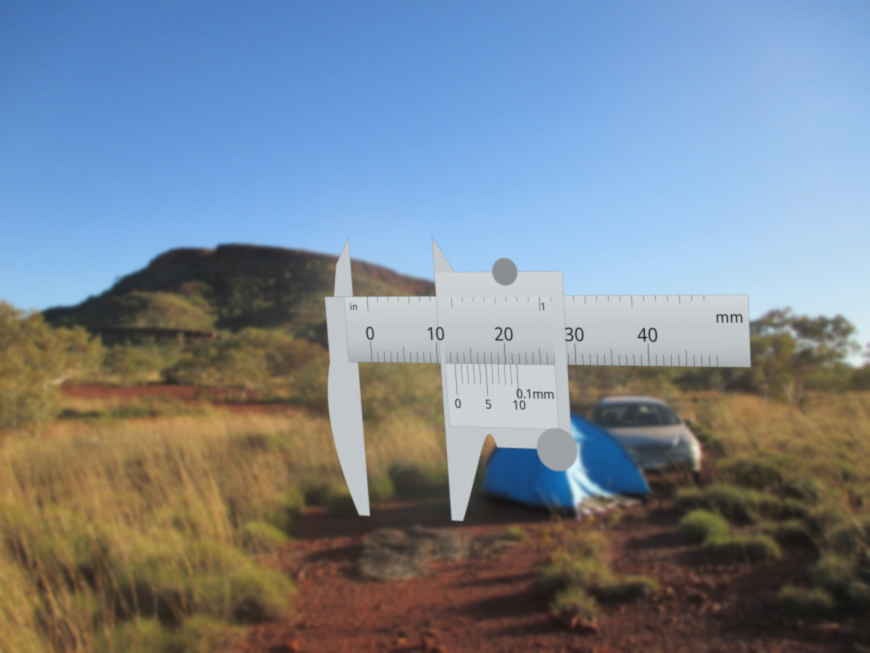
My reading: 12.6 mm
